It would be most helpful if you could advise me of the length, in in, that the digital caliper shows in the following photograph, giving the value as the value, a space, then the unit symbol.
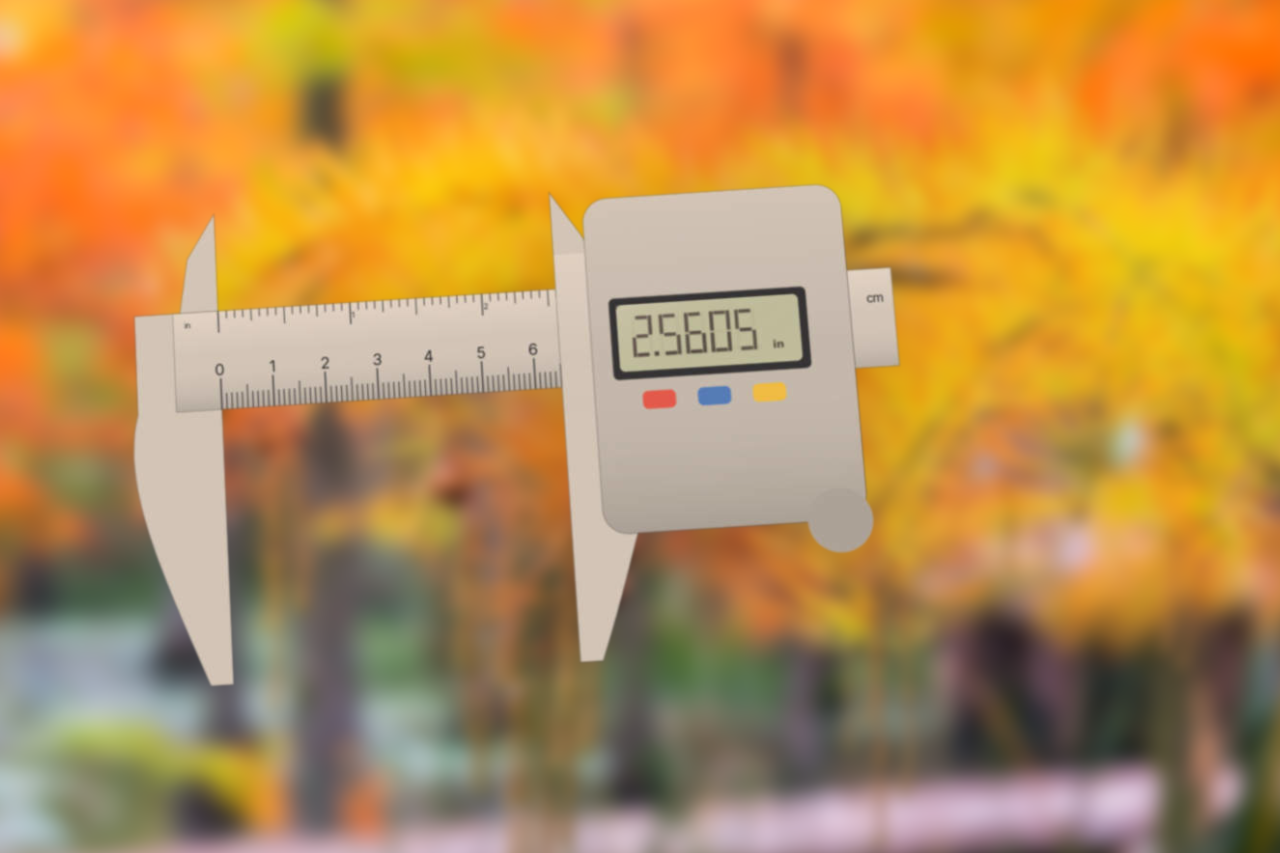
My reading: 2.5605 in
